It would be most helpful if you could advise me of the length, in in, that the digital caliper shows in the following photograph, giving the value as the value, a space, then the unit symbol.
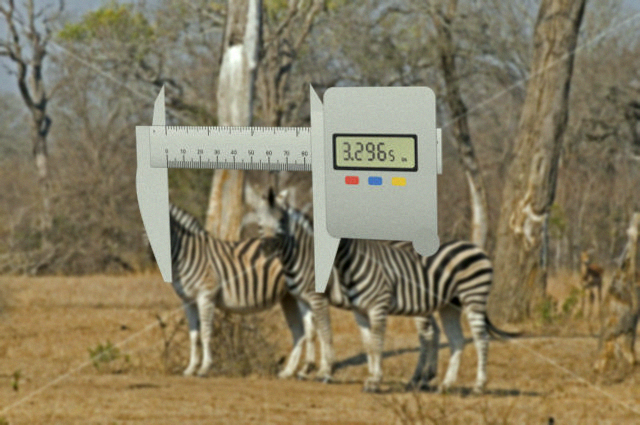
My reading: 3.2965 in
